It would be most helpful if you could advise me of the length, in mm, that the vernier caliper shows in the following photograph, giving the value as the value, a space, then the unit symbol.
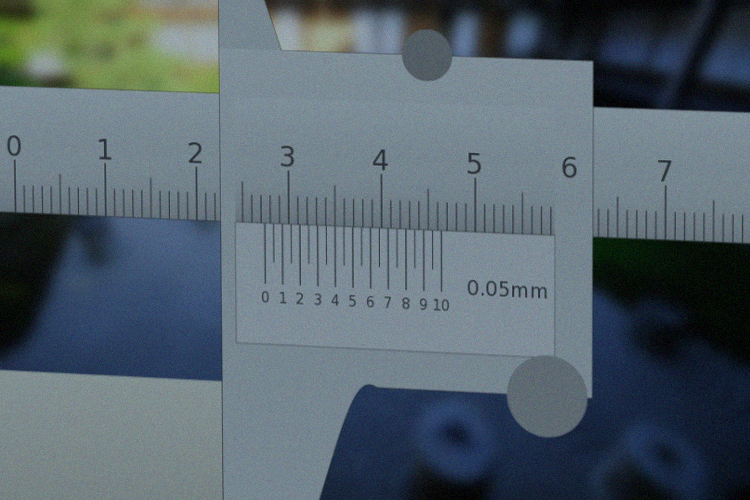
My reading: 27.4 mm
